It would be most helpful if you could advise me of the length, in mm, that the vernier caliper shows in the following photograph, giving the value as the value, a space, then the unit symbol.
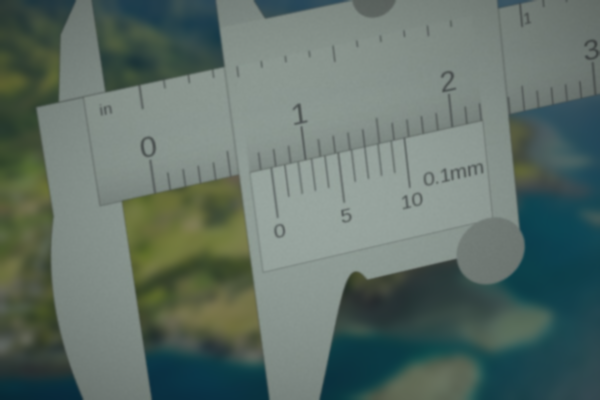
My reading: 7.7 mm
